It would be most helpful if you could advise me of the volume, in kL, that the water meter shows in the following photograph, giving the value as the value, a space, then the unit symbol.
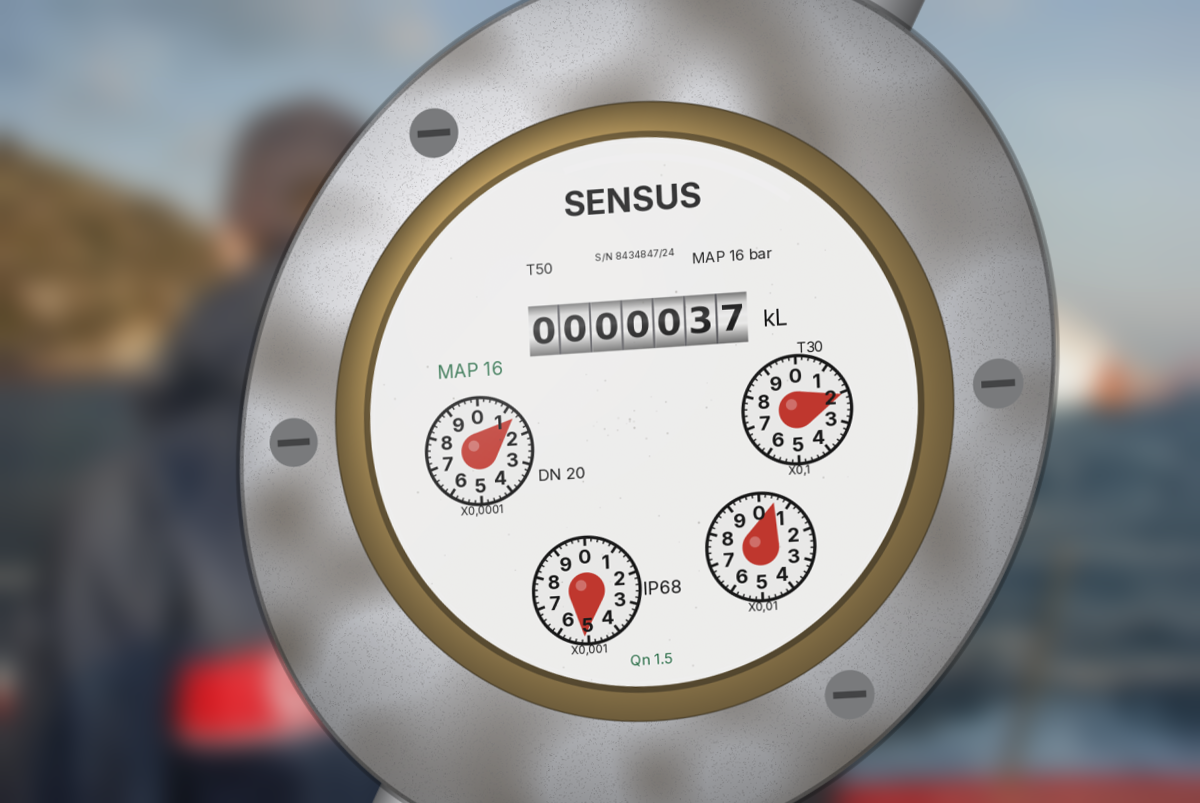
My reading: 37.2051 kL
